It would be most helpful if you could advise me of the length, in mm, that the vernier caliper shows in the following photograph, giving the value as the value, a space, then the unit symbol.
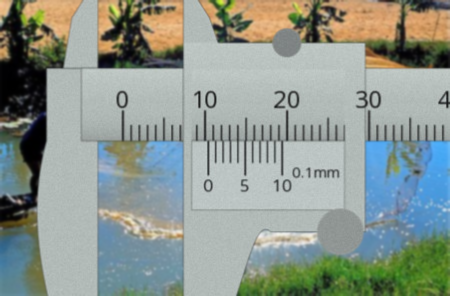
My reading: 10.4 mm
